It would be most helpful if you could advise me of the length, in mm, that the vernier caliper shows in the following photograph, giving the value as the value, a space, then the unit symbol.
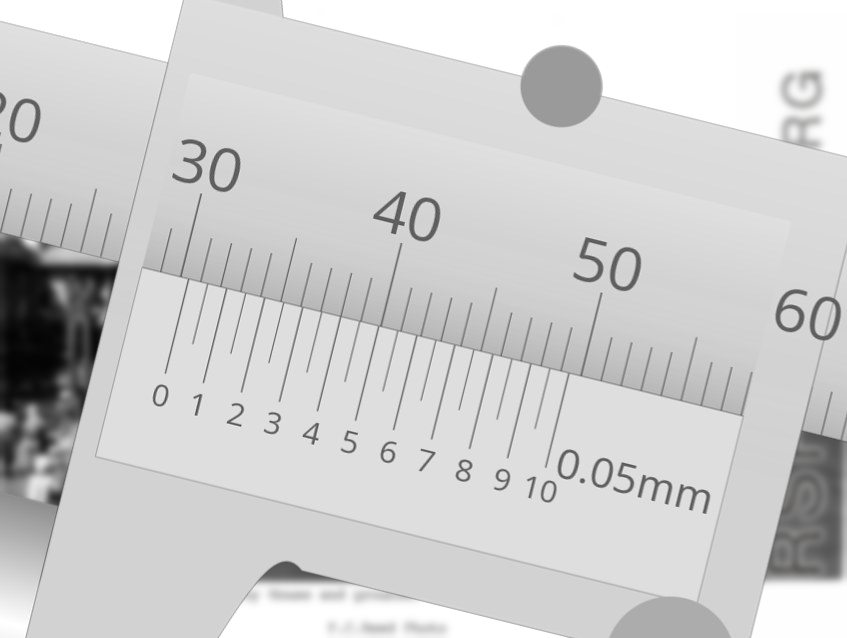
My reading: 30.4 mm
